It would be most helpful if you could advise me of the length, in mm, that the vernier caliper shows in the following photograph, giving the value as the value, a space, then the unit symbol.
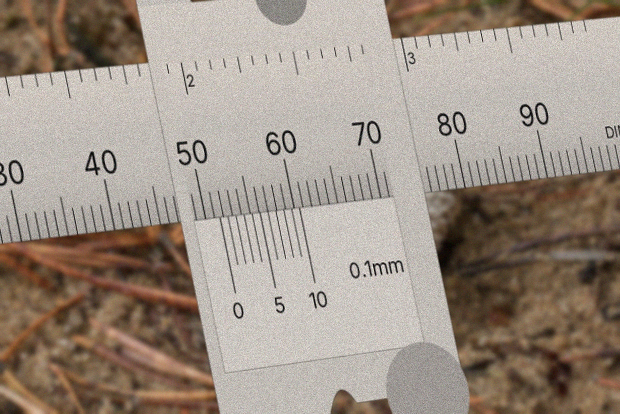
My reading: 51.6 mm
